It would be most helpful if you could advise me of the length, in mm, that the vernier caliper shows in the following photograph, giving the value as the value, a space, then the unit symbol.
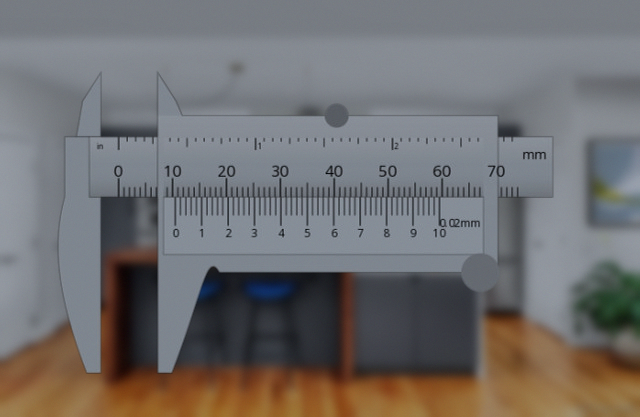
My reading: 10.5 mm
